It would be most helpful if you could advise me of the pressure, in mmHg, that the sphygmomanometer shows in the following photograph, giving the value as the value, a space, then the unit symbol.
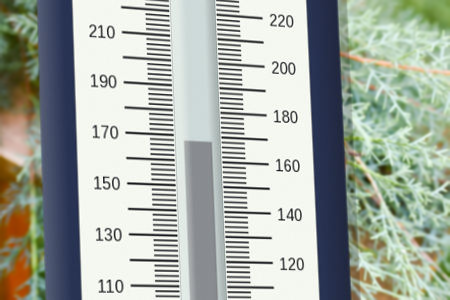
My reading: 168 mmHg
